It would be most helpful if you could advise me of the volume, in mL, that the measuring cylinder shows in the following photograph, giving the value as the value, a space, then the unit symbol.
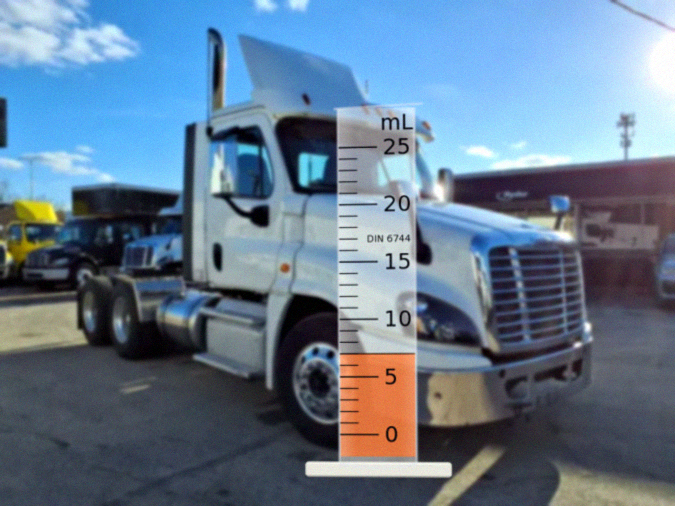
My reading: 7 mL
